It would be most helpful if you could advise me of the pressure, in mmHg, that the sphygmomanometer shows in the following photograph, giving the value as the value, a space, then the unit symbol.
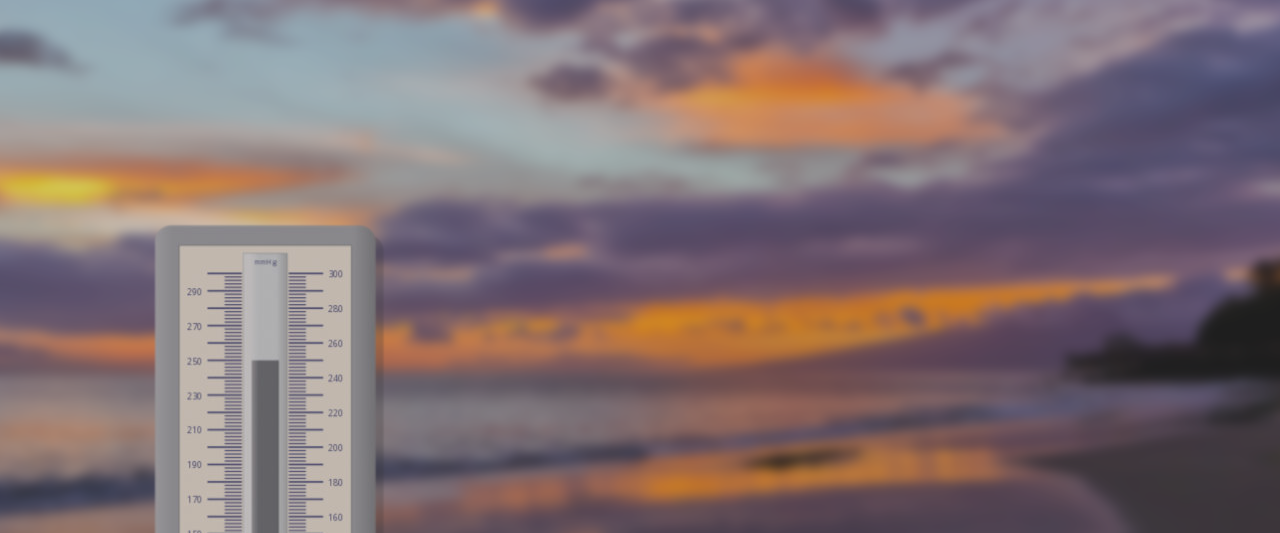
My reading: 250 mmHg
